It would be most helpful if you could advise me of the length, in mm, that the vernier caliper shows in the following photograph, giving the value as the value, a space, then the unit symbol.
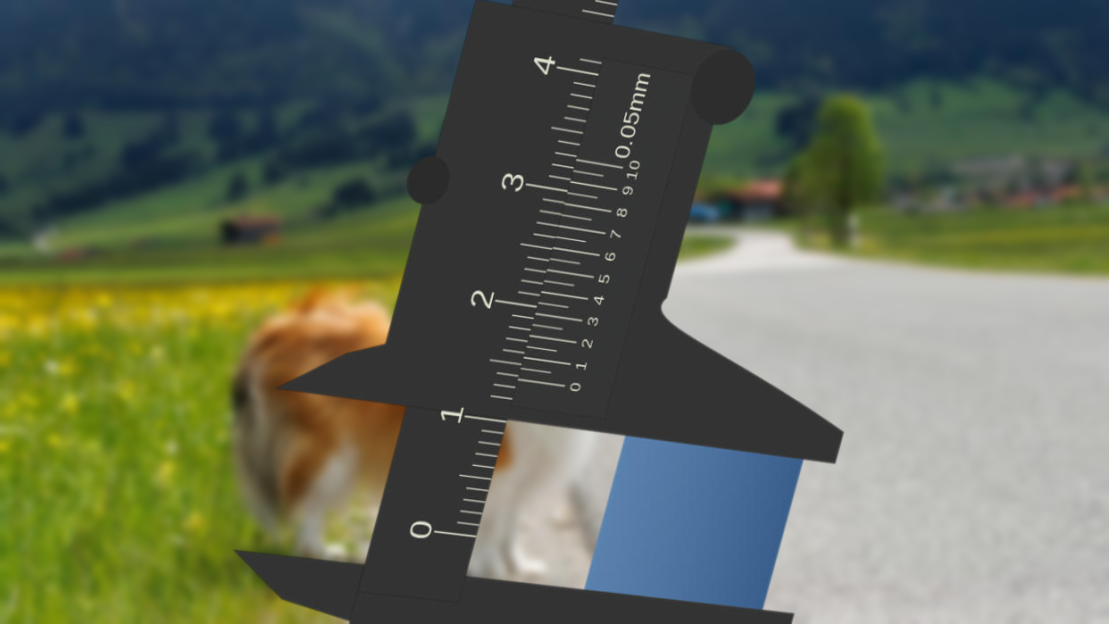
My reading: 13.7 mm
